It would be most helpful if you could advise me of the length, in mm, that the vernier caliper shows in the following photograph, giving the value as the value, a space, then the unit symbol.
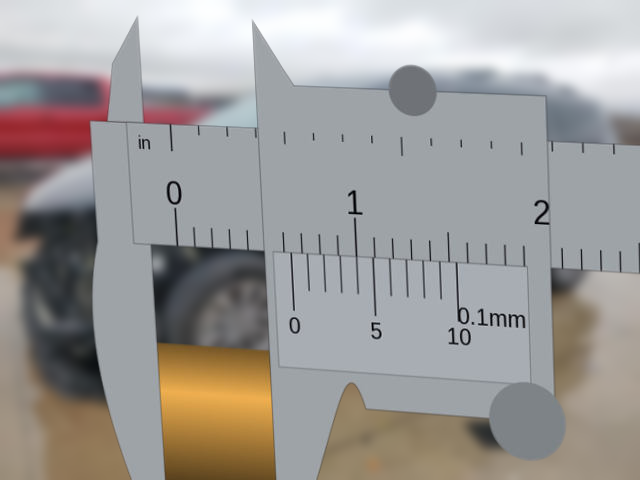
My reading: 6.4 mm
